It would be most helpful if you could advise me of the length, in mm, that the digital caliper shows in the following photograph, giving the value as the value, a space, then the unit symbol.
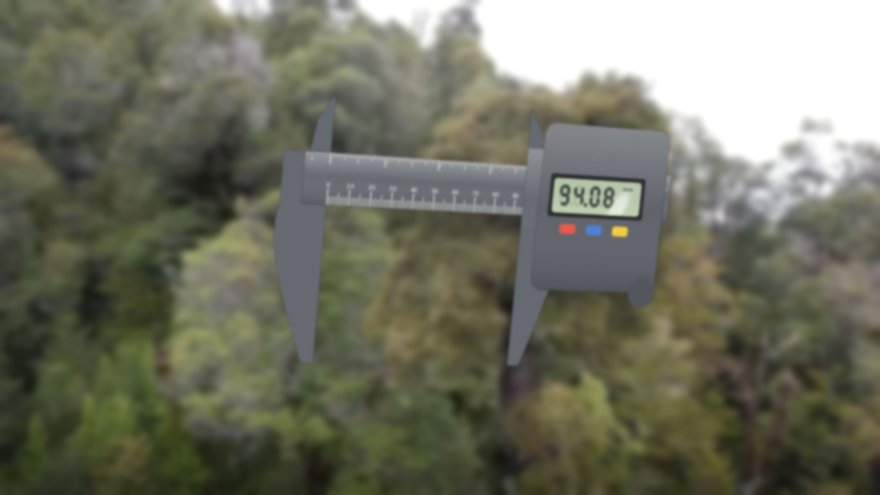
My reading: 94.08 mm
